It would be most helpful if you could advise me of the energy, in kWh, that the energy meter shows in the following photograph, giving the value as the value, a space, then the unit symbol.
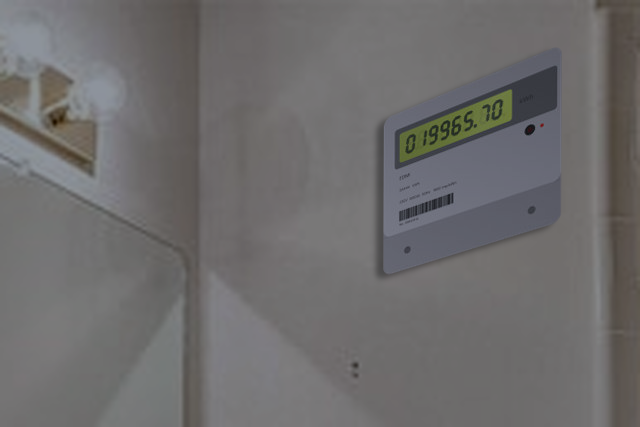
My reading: 19965.70 kWh
